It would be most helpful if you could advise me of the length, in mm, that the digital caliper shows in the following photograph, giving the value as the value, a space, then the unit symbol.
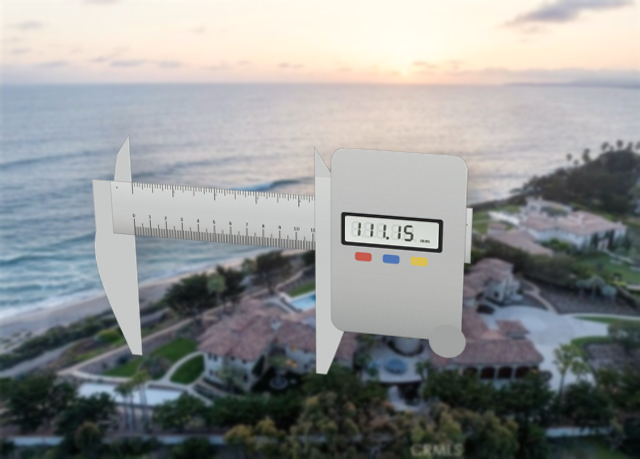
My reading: 111.15 mm
